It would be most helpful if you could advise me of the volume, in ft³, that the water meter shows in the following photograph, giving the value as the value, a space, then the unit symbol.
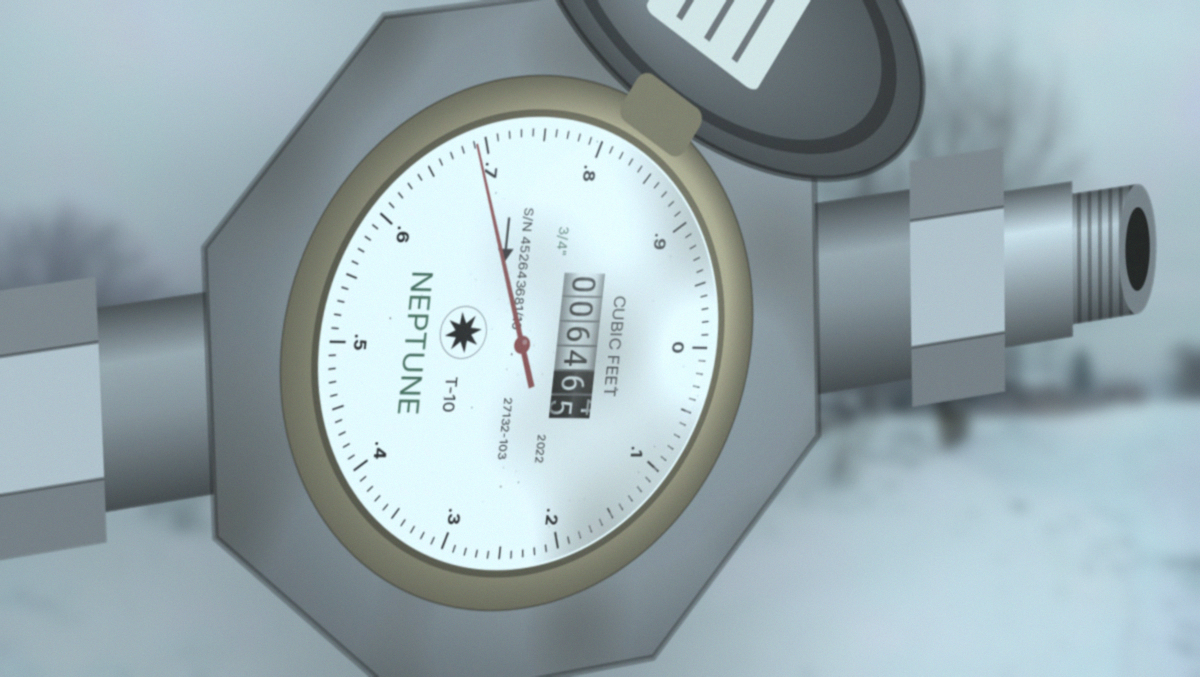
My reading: 6464.69 ft³
